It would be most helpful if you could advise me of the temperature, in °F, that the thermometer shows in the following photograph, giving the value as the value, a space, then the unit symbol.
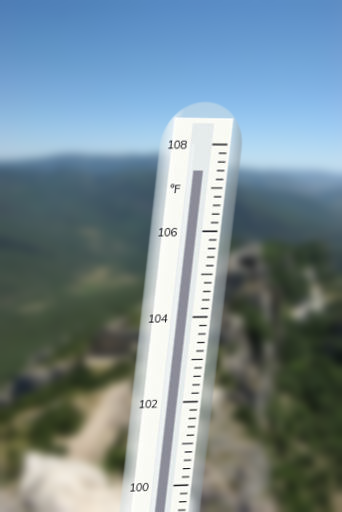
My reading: 107.4 °F
